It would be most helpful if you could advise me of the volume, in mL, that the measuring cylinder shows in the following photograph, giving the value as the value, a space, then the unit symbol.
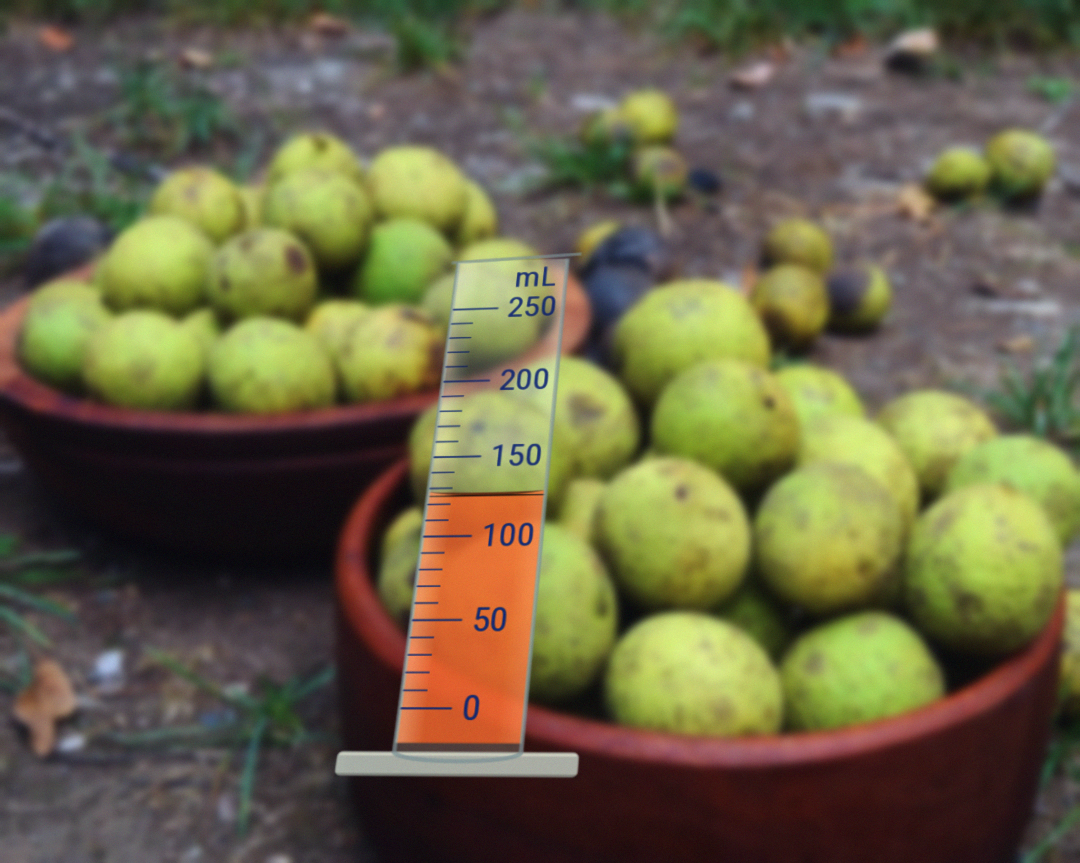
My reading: 125 mL
